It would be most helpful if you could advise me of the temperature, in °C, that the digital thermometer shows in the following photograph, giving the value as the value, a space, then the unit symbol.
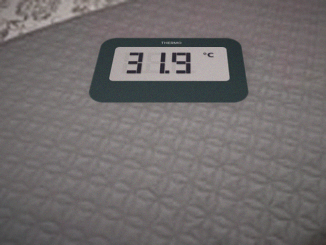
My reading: 31.9 °C
